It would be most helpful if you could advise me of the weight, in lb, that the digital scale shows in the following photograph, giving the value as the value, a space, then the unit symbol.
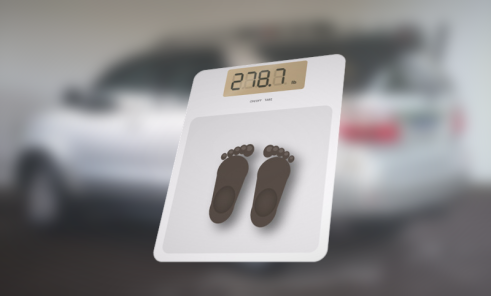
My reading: 278.7 lb
